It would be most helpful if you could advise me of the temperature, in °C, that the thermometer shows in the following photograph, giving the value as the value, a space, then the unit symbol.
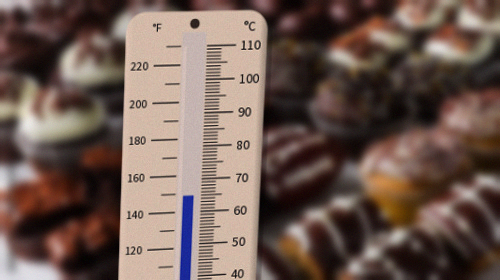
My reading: 65 °C
